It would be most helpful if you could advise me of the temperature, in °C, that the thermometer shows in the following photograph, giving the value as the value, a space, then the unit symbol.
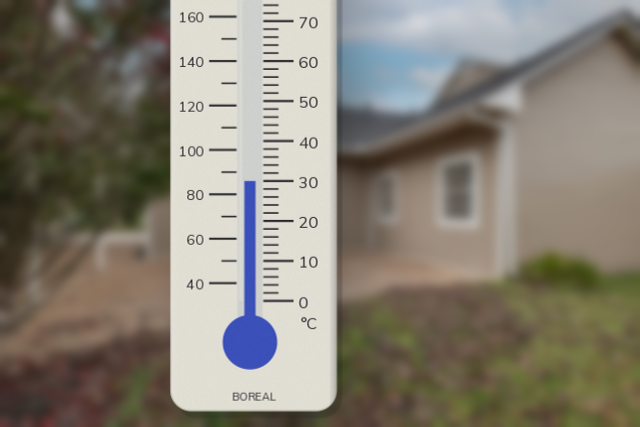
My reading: 30 °C
